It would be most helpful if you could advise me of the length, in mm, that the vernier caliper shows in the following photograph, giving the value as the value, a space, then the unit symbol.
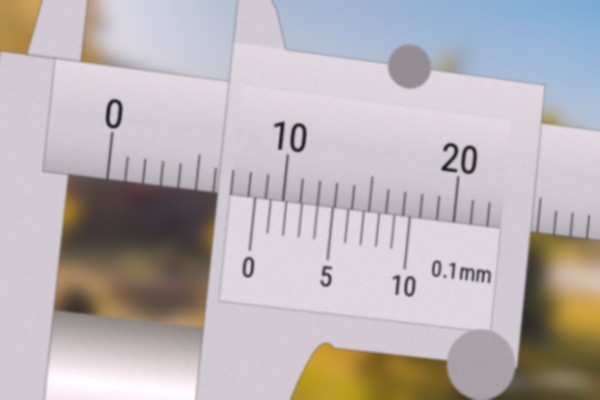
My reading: 8.4 mm
